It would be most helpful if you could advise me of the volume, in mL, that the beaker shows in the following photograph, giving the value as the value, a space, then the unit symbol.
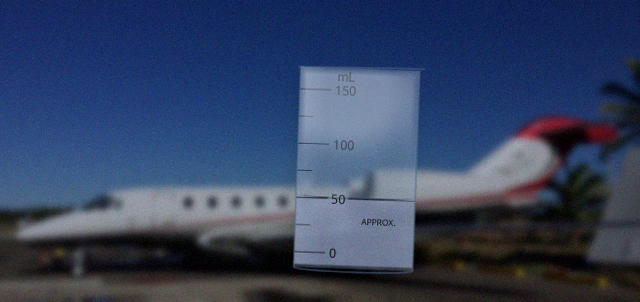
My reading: 50 mL
